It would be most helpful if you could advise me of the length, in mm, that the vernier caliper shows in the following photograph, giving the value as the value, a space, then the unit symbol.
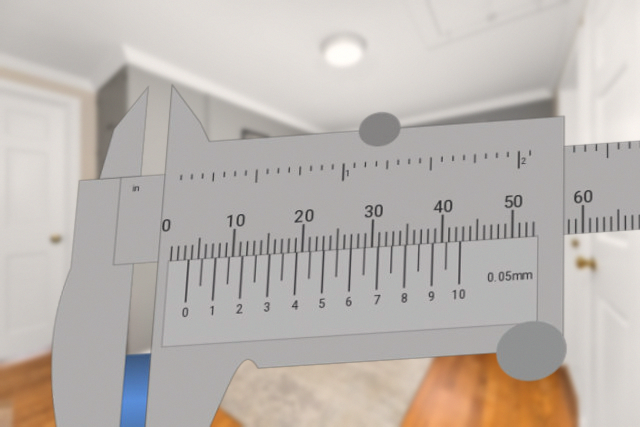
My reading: 3.6 mm
